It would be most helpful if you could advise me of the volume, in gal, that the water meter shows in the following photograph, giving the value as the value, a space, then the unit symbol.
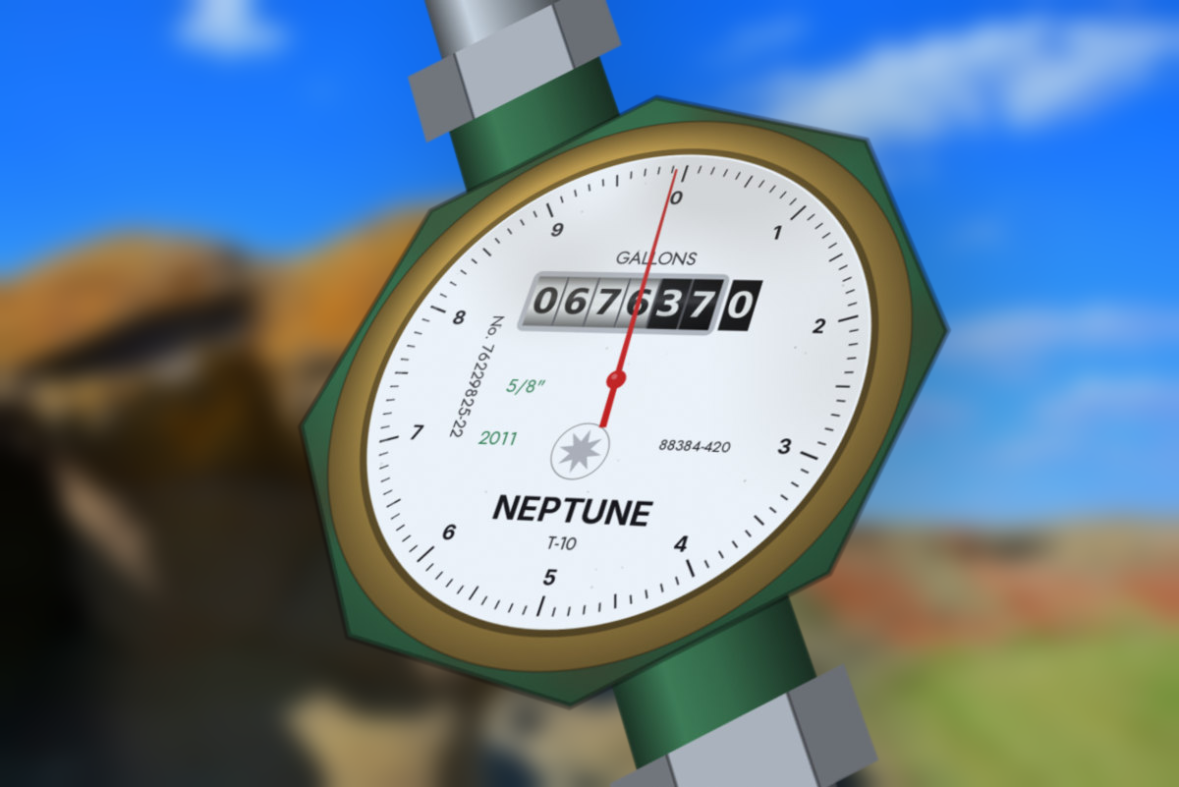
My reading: 676369.9 gal
